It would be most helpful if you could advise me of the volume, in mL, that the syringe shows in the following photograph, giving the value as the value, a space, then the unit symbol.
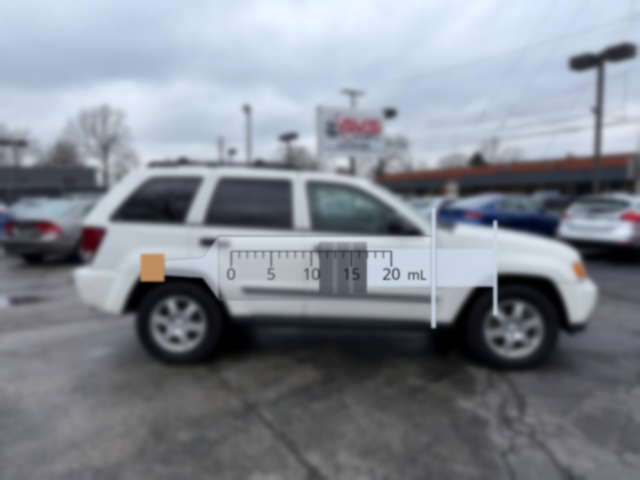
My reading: 11 mL
